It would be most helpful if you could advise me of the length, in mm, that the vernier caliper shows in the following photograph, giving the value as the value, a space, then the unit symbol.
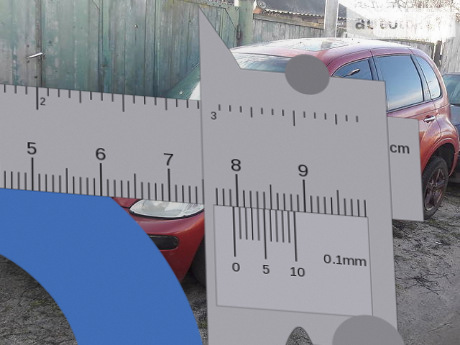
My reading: 79.4 mm
